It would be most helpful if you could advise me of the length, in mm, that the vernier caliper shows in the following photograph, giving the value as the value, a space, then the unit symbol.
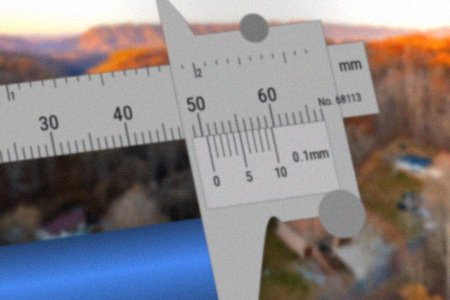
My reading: 50.6 mm
